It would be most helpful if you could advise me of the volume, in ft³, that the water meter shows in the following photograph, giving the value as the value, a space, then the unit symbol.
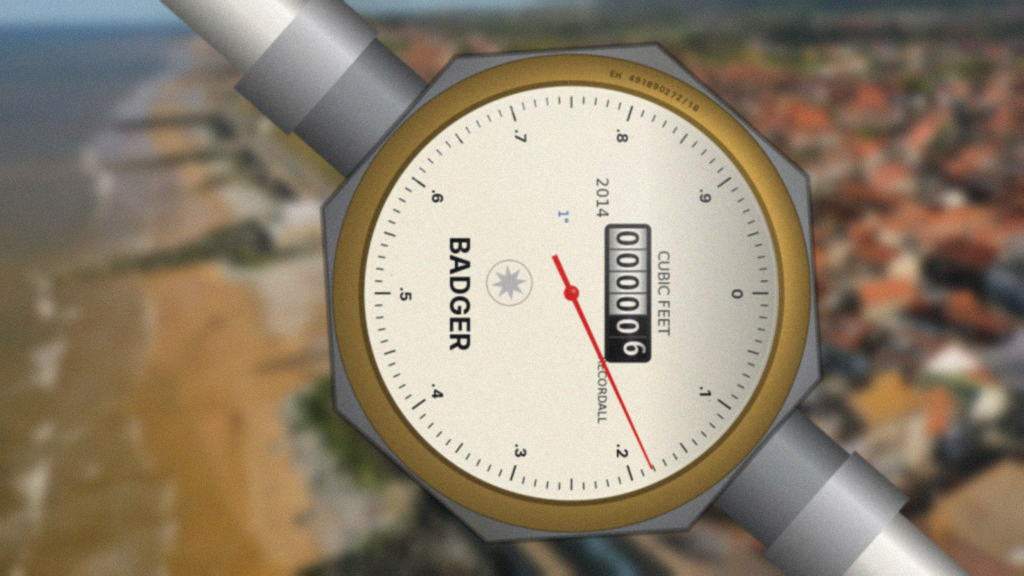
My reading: 6.18 ft³
